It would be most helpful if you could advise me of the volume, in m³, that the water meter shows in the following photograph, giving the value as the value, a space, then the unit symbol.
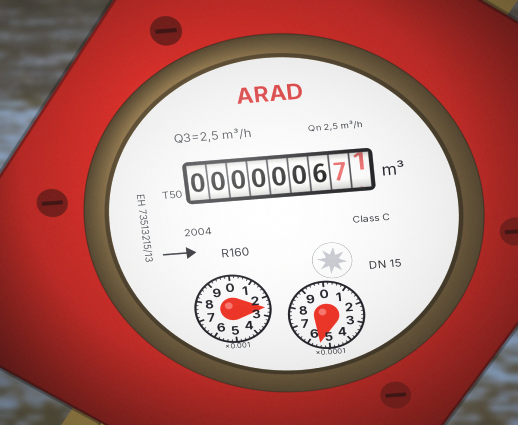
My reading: 6.7125 m³
